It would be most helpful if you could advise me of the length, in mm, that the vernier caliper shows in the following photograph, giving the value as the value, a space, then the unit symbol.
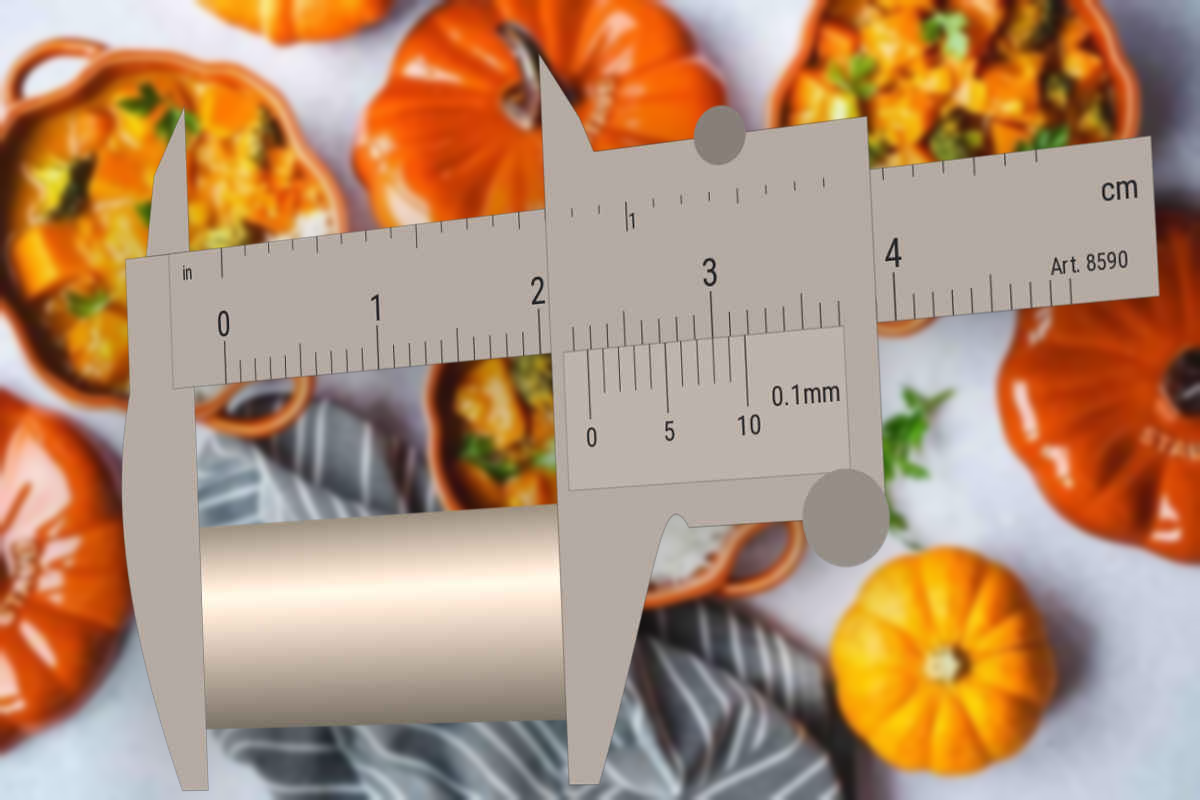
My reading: 22.8 mm
